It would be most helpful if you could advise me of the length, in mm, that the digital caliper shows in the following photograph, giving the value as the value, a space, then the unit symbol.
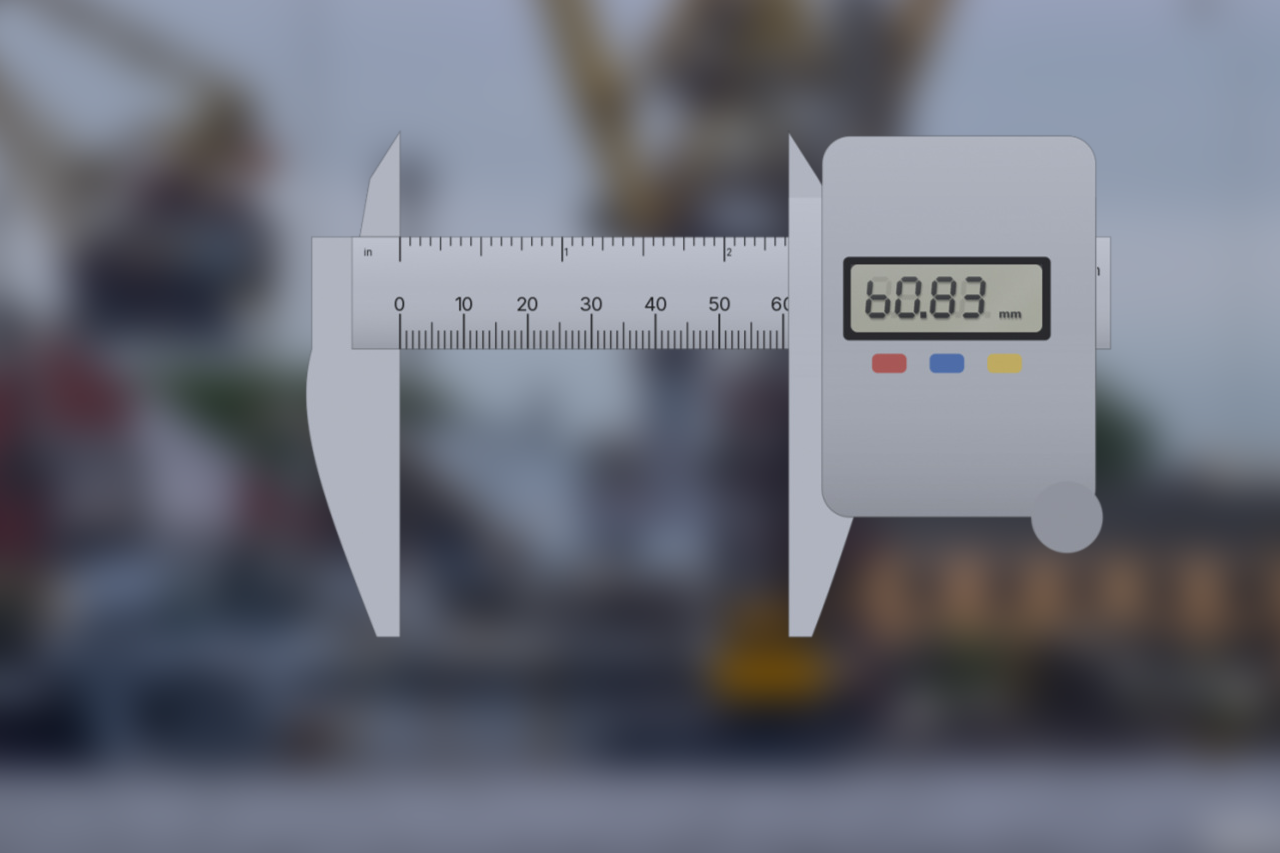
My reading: 60.83 mm
